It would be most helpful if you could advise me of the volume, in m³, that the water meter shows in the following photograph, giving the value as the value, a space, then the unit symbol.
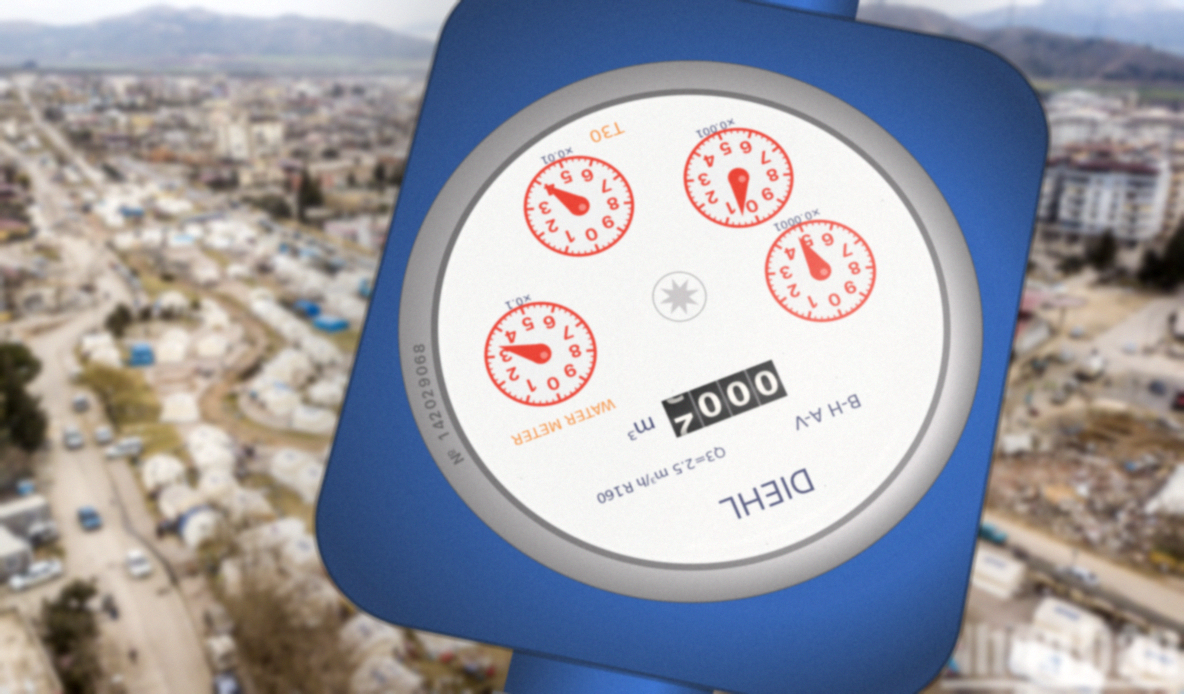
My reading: 2.3404 m³
